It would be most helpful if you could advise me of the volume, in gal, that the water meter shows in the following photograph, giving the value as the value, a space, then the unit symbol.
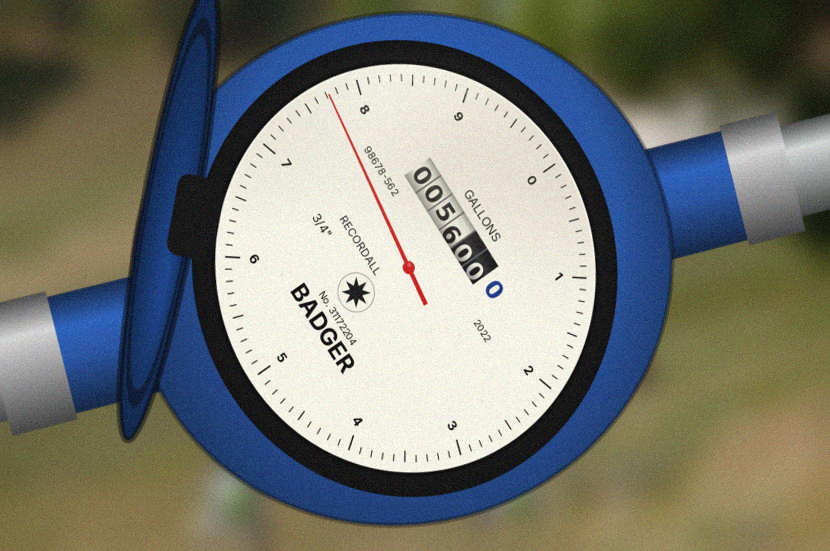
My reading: 55997.7 gal
